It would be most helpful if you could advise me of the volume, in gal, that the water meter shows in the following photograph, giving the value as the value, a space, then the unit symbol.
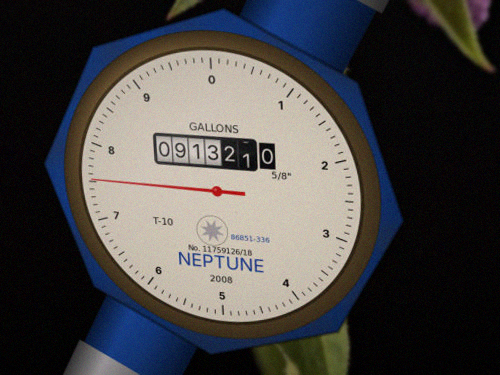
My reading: 913207.5 gal
